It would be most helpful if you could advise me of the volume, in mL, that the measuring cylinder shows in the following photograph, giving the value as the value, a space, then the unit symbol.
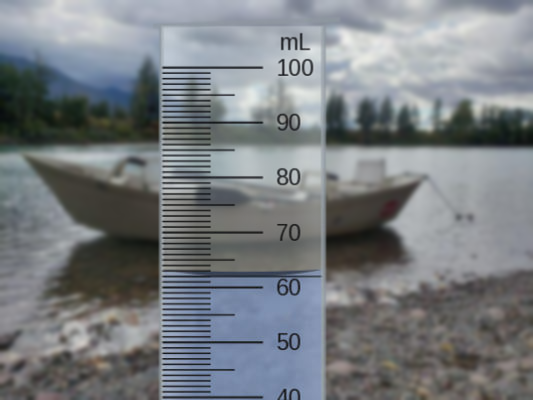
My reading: 62 mL
